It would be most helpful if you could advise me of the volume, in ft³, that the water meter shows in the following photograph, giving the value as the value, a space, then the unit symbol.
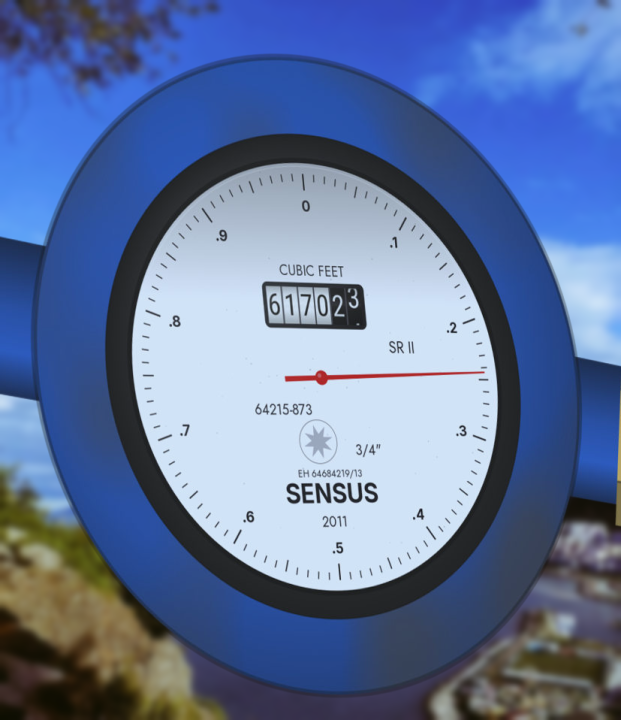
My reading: 617023.24 ft³
